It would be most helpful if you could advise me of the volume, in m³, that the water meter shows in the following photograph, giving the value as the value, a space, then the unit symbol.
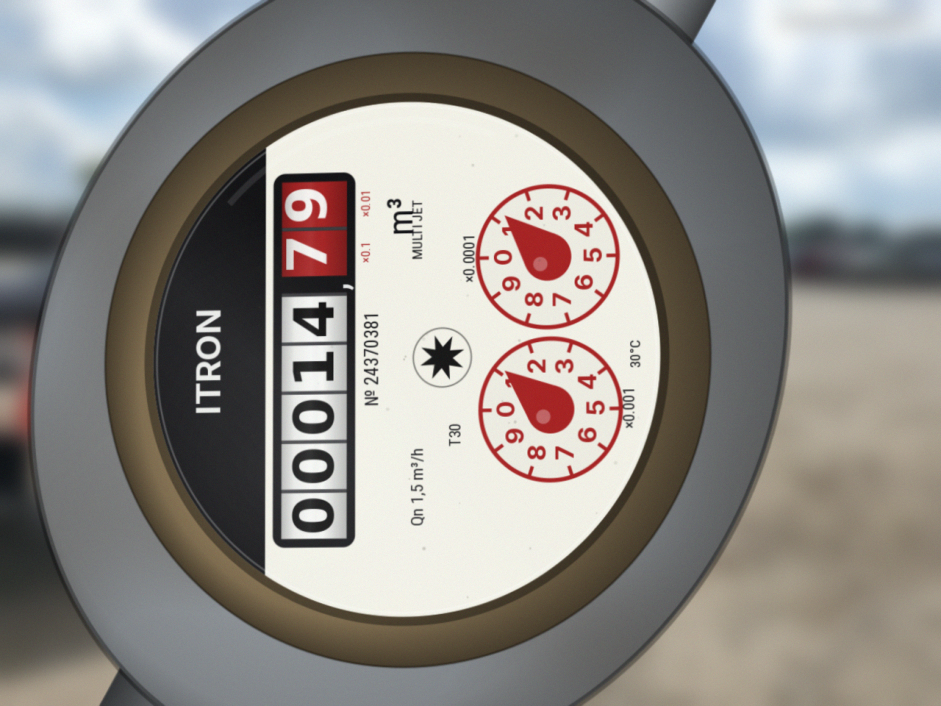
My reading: 14.7911 m³
